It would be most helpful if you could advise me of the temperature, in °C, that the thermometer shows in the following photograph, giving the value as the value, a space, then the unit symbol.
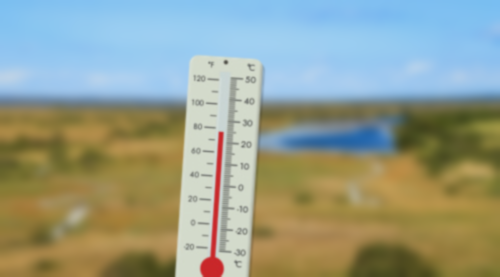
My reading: 25 °C
